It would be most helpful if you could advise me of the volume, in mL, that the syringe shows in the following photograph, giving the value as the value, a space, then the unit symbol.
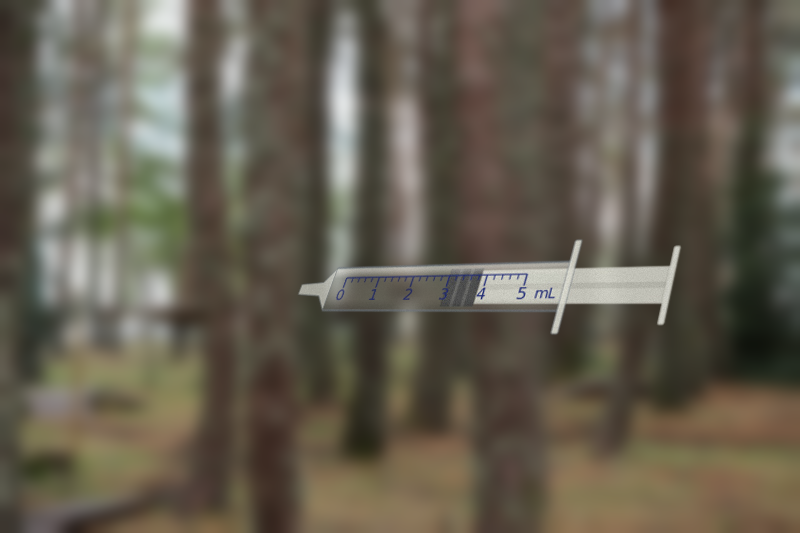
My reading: 3 mL
